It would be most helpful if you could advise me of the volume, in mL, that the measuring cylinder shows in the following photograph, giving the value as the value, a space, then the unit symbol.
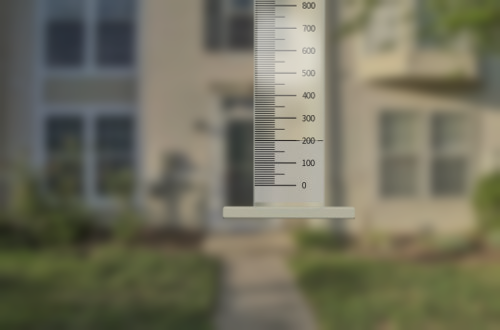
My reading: 200 mL
